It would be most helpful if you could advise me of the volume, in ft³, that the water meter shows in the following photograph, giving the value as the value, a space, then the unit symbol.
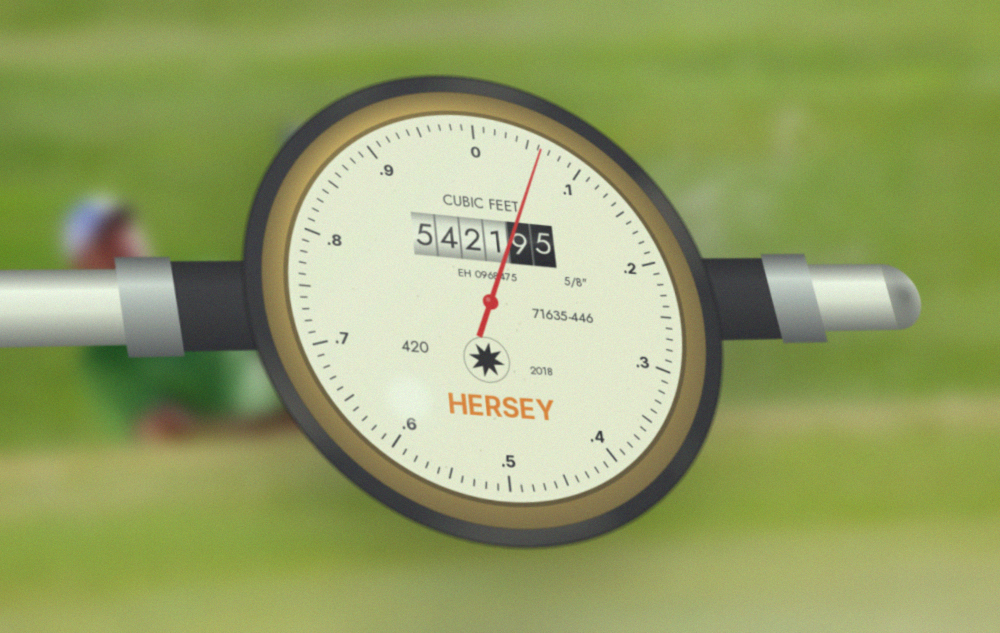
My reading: 542195.06 ft³
